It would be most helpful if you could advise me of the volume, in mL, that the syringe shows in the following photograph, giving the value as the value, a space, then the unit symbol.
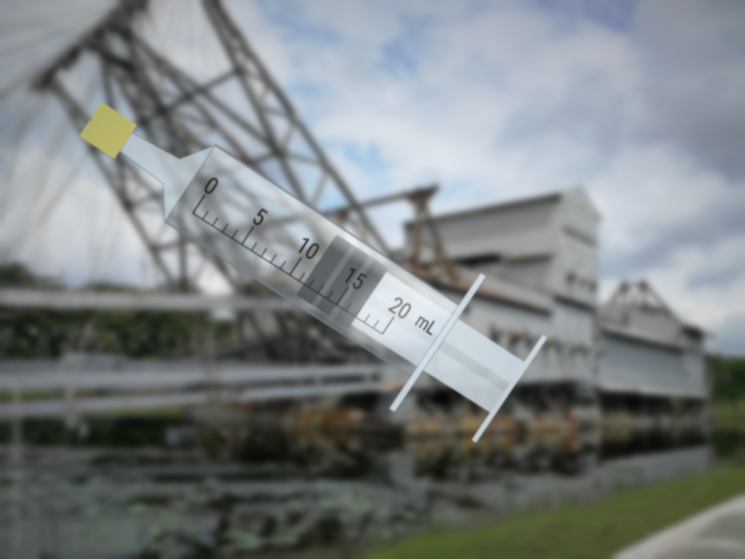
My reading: 11.5 mL
